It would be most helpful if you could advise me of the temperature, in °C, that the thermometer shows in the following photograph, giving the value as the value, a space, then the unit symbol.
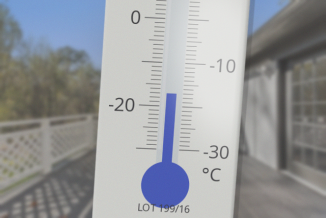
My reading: -17 °C
